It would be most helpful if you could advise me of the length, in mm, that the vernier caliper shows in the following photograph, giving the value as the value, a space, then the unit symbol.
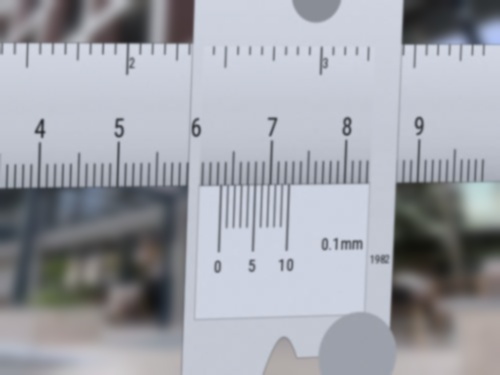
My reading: 63.5 mm
